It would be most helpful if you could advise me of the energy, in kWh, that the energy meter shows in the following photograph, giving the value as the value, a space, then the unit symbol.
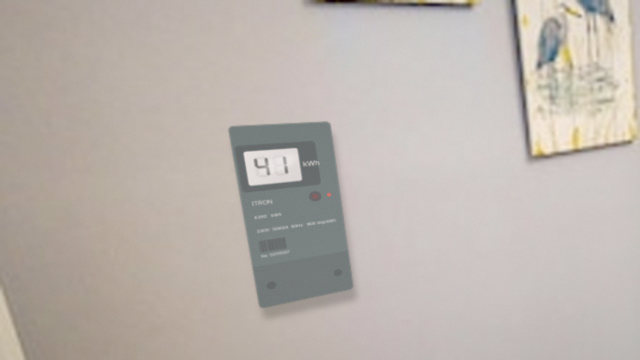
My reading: 41 kWh
